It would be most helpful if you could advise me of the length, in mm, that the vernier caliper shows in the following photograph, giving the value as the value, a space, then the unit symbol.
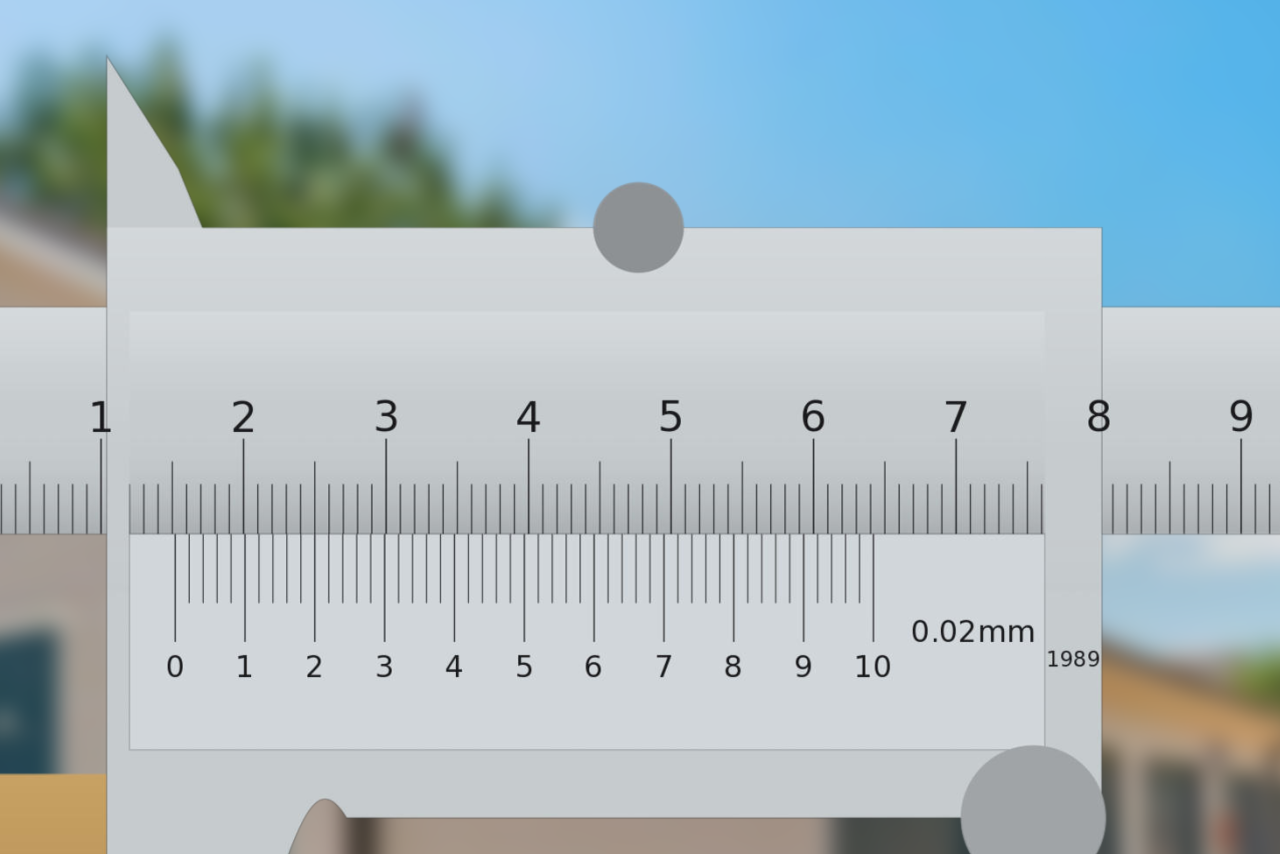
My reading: 15.2 mm
